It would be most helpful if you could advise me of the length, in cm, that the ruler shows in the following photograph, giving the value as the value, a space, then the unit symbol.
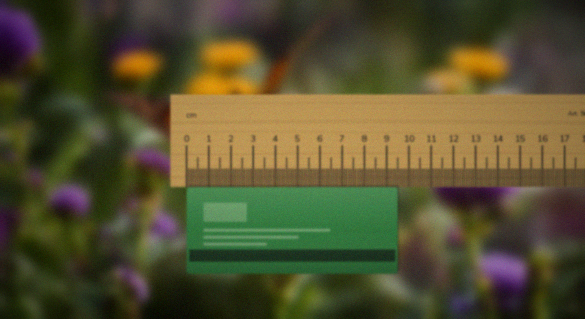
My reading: 9.5 cm
